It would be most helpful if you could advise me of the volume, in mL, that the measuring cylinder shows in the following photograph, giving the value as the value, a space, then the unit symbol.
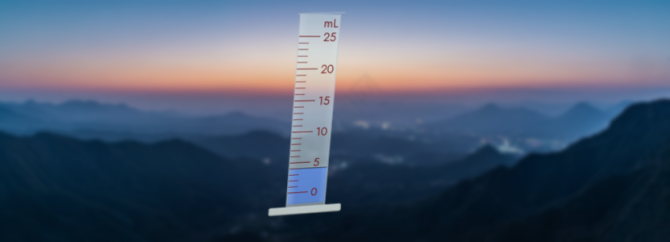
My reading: 4 mL
